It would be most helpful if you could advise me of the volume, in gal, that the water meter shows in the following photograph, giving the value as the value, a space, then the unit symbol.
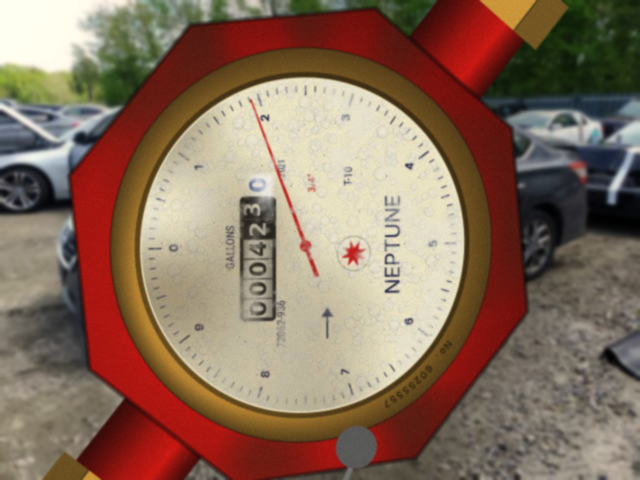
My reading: 4231.9 gal
